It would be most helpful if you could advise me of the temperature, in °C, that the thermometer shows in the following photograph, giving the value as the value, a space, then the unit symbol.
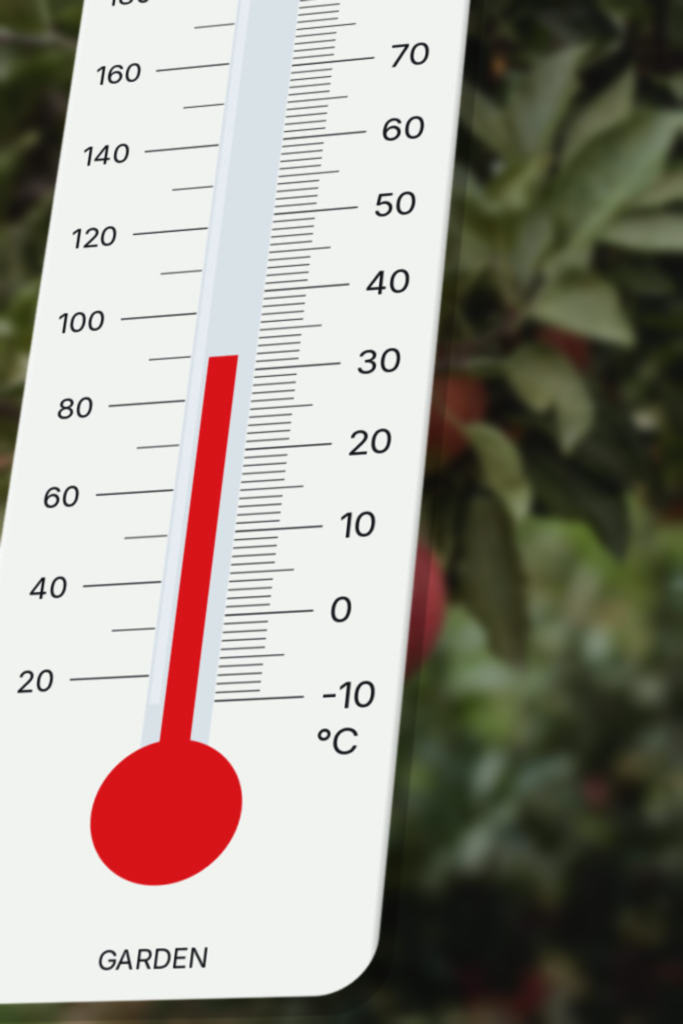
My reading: 32 °C
